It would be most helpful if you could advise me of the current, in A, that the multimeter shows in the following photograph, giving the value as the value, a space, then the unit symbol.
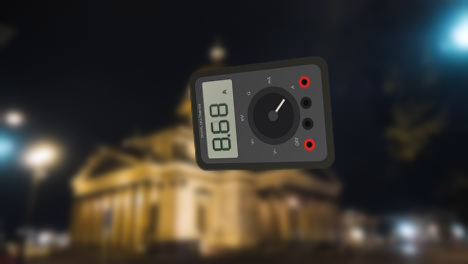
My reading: 8.68 A
